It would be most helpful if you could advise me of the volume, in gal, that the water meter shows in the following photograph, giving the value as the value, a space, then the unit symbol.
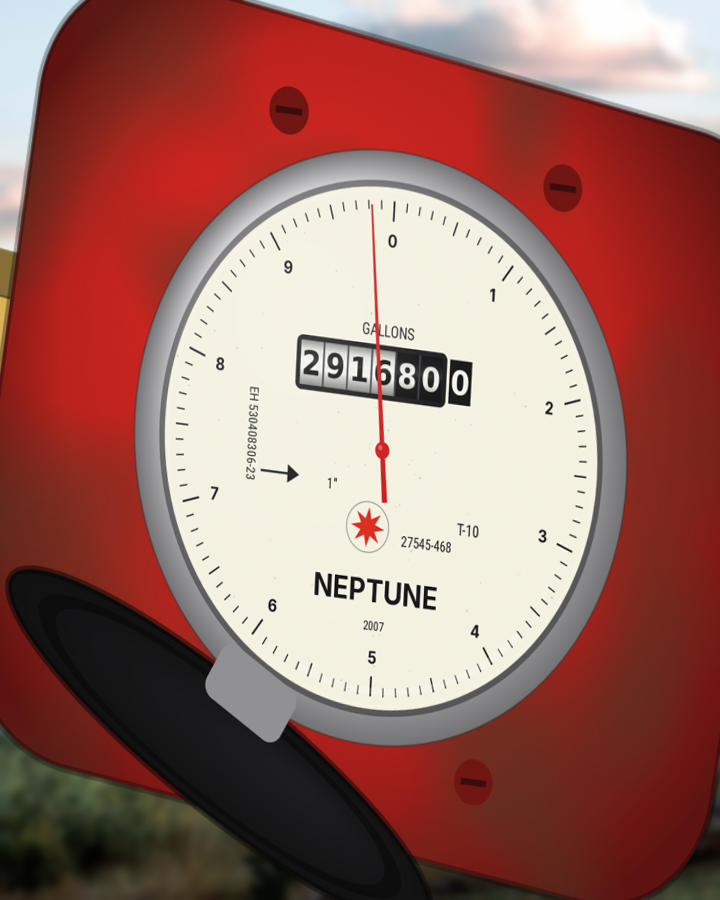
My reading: 2916799.8 gal
